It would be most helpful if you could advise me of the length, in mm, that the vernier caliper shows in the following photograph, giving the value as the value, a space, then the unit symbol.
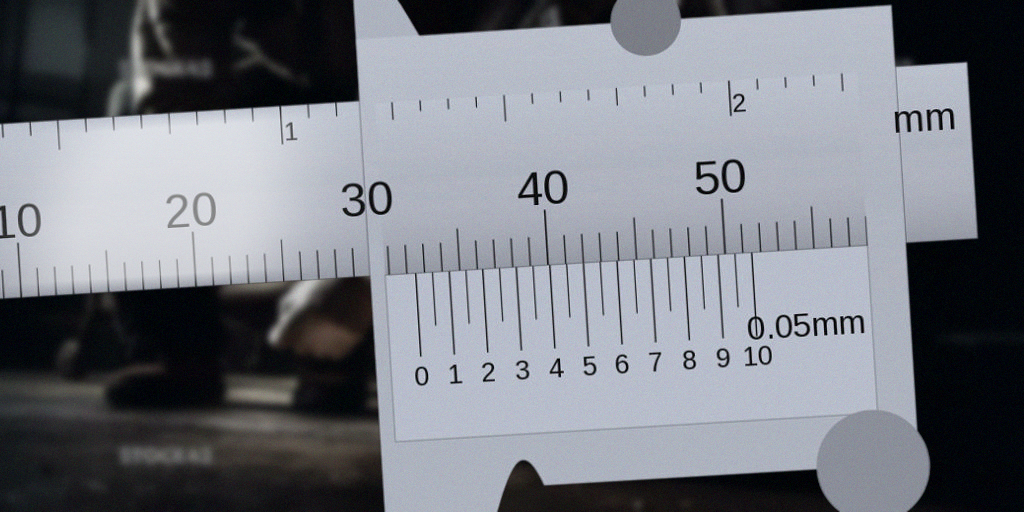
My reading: 32.5 mm
